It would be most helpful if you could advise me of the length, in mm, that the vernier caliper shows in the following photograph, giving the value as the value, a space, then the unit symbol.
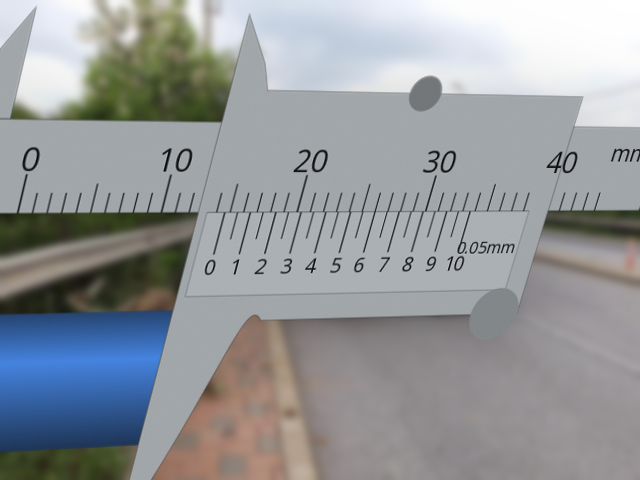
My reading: 14.6 mm
